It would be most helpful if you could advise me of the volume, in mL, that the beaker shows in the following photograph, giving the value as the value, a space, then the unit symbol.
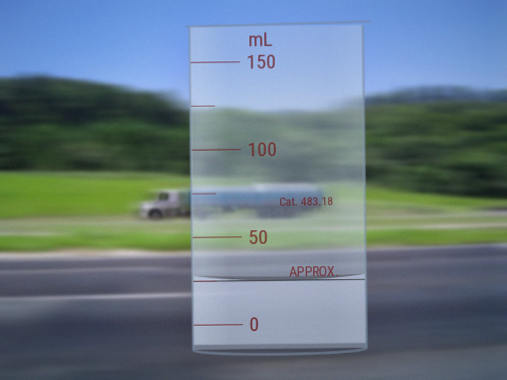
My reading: 25 mL
